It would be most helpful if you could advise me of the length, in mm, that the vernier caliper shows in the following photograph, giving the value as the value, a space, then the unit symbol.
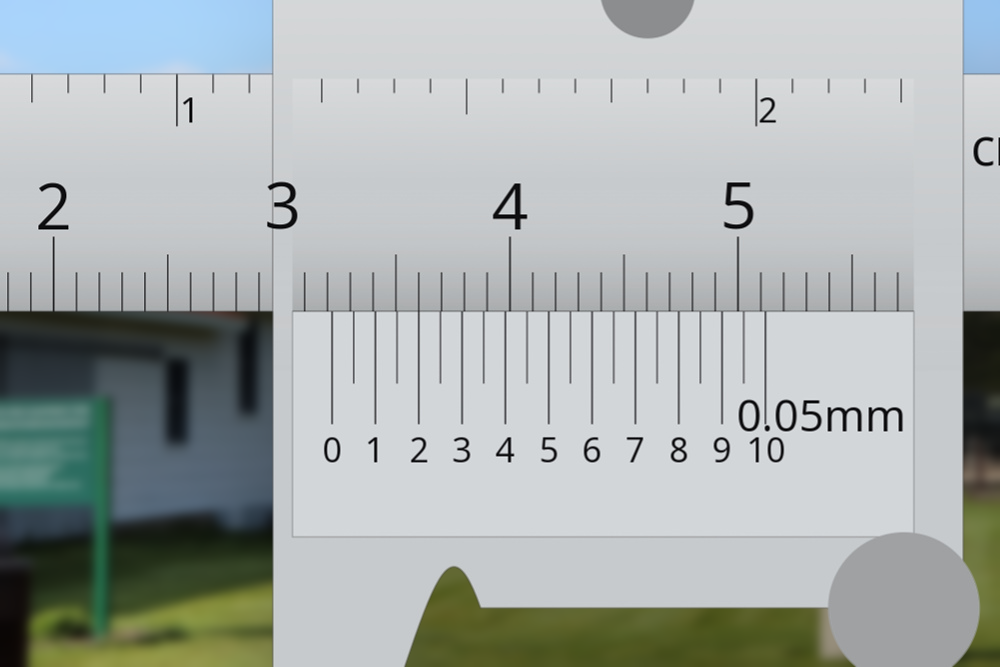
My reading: 32.2 mm
